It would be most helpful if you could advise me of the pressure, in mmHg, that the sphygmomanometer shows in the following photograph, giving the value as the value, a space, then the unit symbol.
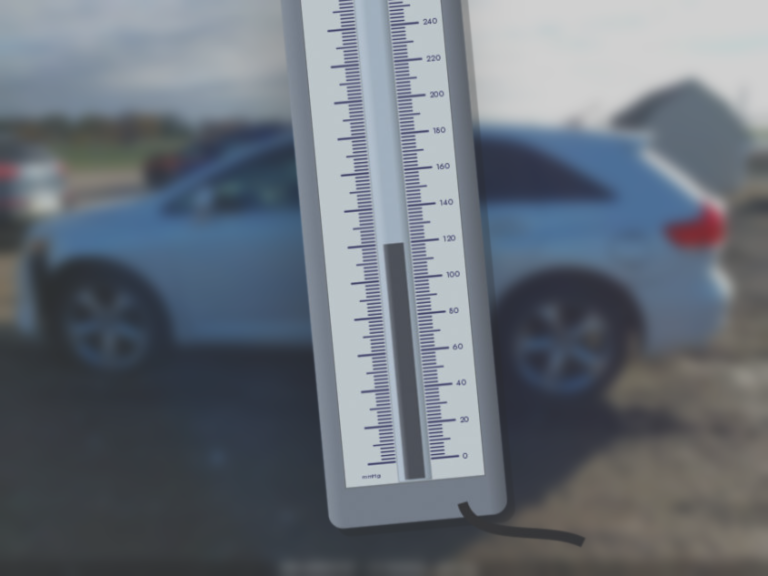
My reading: 120 mmHg
